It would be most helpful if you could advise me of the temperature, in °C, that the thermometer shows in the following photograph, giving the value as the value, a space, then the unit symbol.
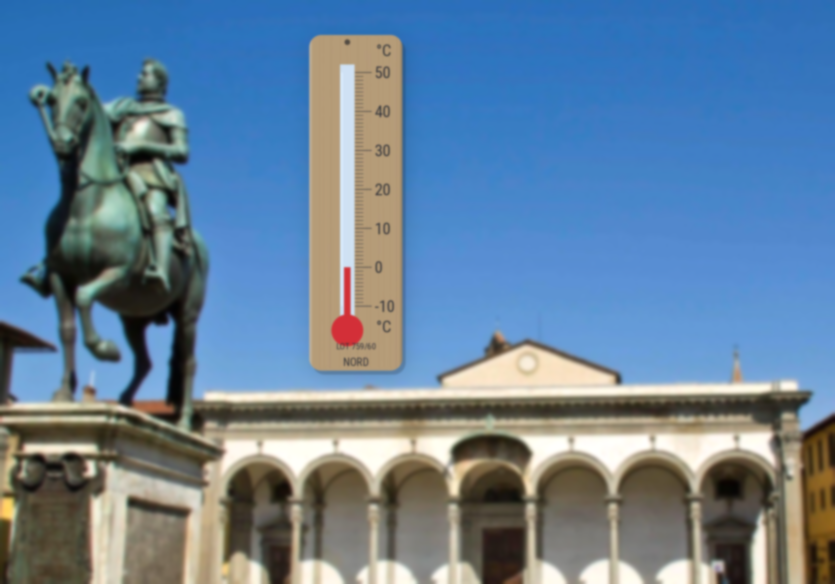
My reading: 0 °C
